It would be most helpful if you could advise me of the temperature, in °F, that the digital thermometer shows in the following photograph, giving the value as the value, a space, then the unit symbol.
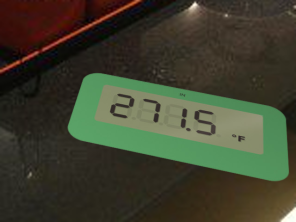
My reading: 271.5 °F
